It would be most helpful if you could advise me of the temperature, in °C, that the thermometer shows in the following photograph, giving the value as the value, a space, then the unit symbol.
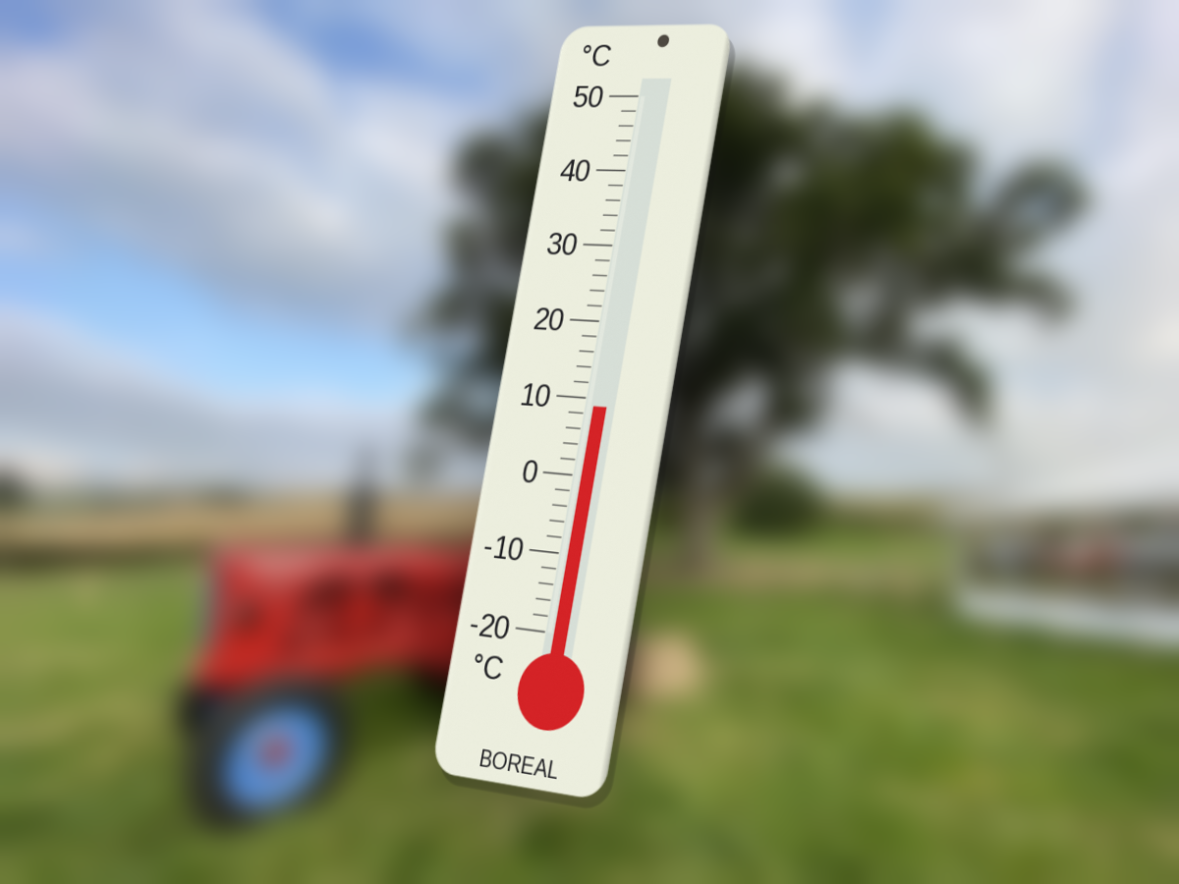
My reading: 9 °C
